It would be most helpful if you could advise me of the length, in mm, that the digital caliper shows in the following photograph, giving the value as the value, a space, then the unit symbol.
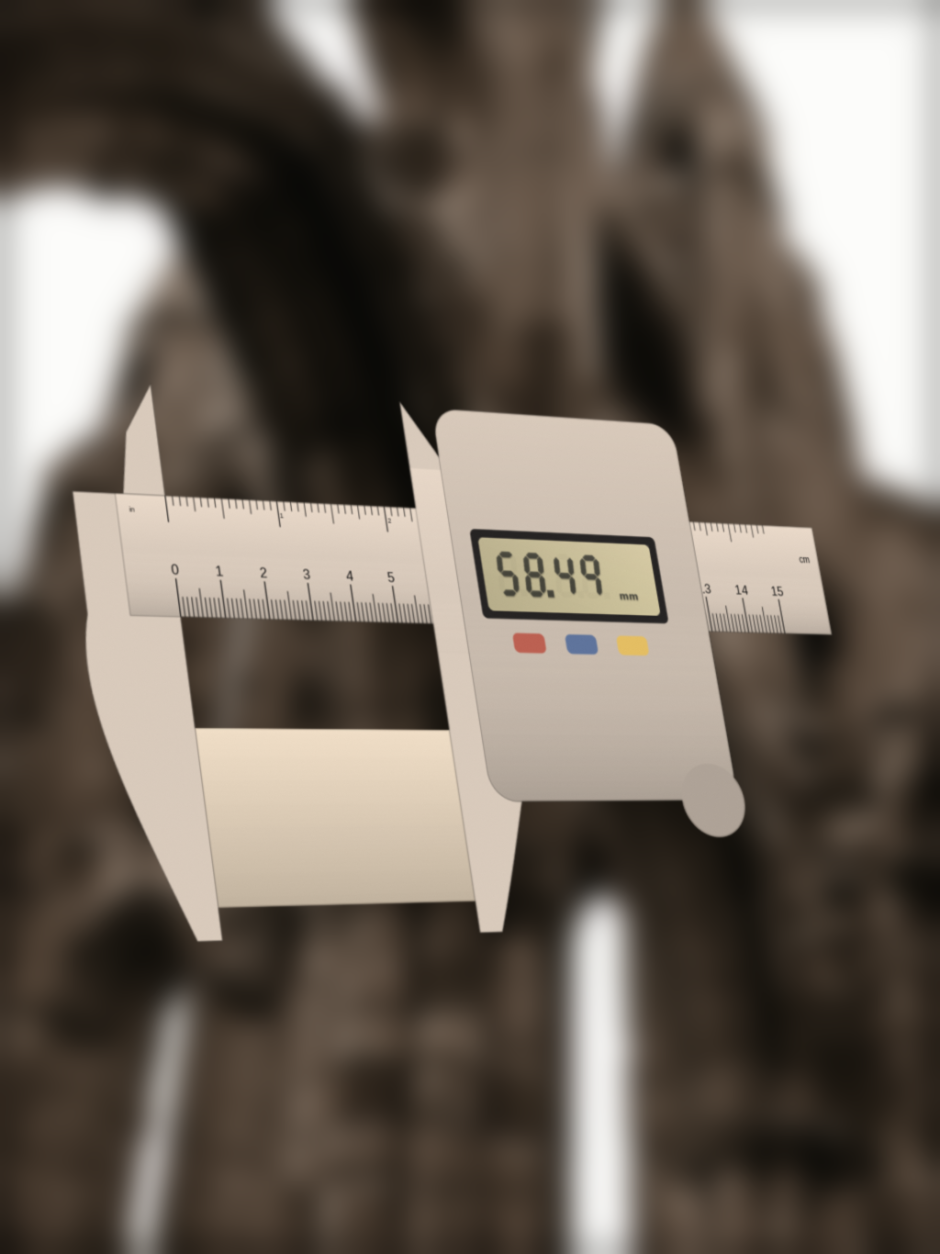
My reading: 58.49 mm
